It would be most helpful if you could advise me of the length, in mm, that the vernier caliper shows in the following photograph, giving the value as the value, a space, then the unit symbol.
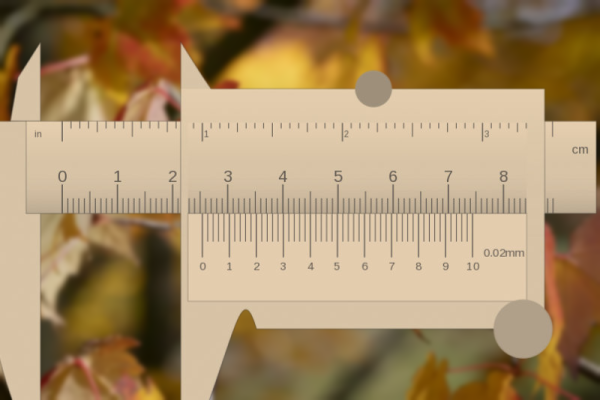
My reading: 25.4 mm
